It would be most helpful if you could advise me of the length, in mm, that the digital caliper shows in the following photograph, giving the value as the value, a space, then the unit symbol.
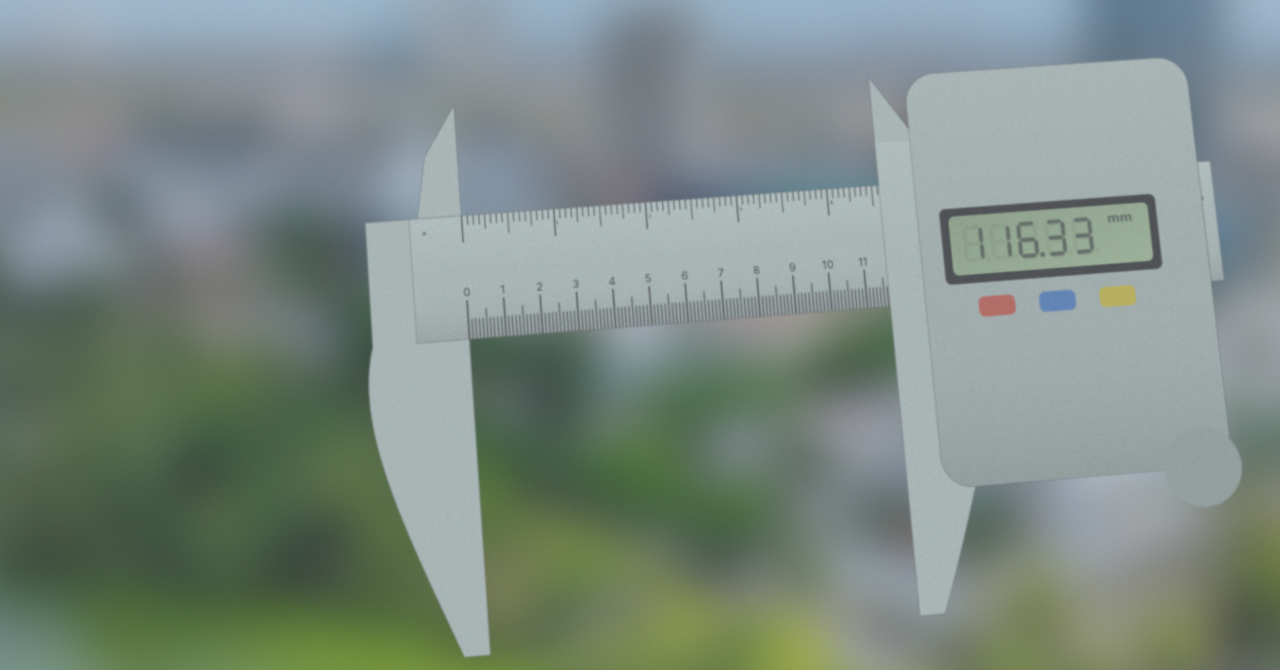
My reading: 116.33 mm
